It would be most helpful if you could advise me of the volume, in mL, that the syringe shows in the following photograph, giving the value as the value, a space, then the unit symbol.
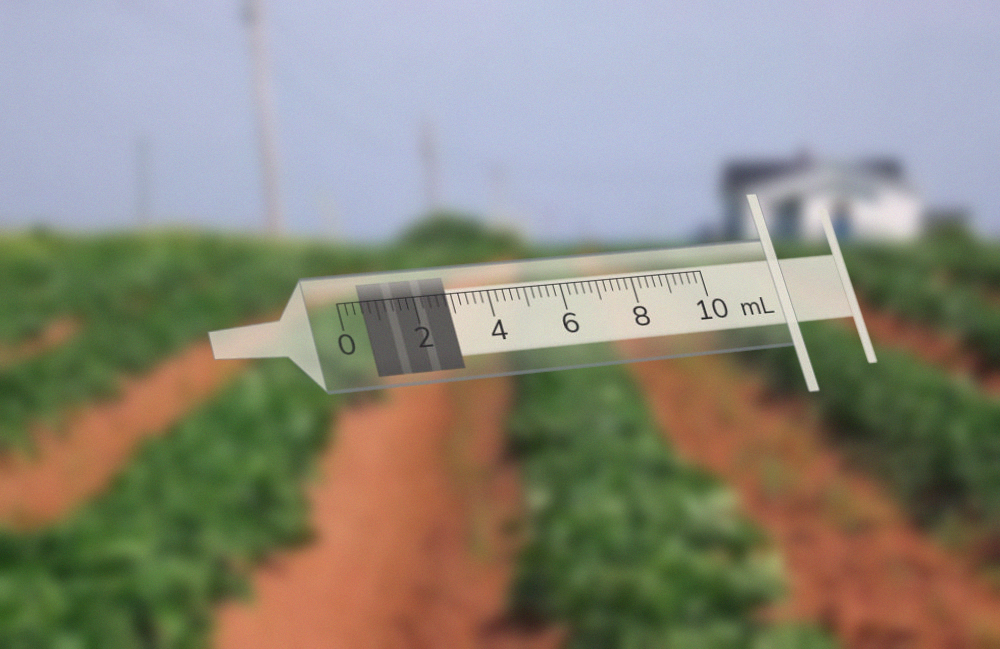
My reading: 0.6 mL
